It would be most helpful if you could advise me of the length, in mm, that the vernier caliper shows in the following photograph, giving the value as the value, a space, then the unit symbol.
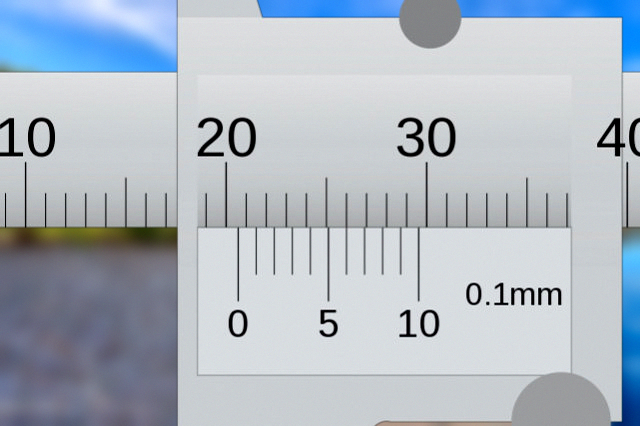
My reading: 20.6 mm
